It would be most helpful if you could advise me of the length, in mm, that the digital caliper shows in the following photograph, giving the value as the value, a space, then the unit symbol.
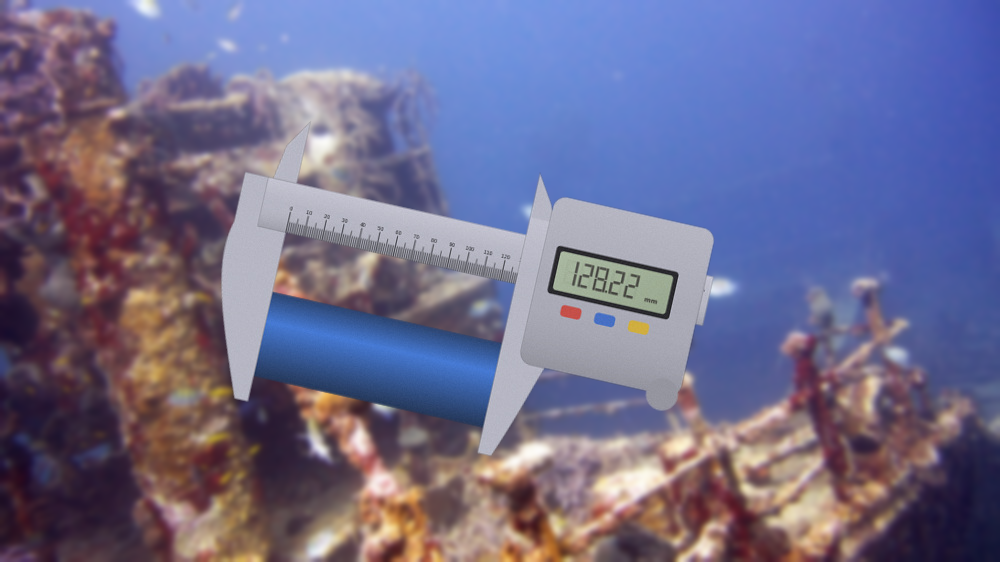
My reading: 128.22 mm
